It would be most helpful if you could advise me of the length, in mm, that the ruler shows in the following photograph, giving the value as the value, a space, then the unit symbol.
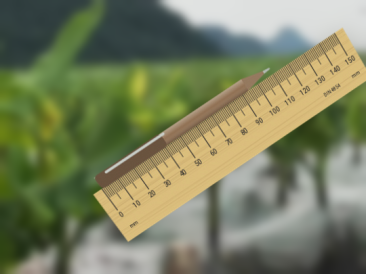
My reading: 110 mm
